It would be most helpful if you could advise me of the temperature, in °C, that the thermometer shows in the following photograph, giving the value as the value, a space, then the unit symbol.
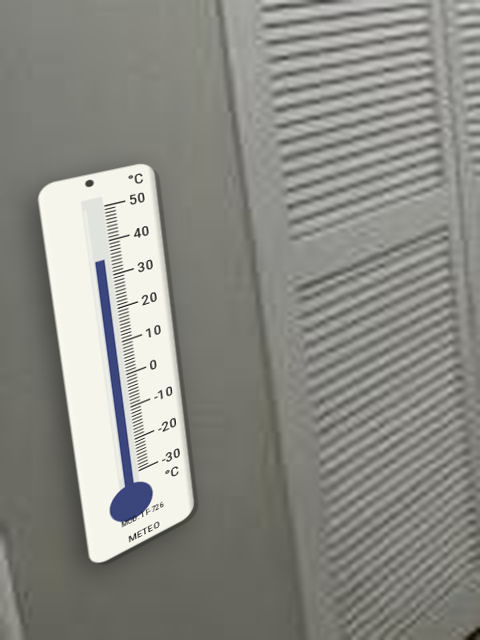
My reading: 35 °C
